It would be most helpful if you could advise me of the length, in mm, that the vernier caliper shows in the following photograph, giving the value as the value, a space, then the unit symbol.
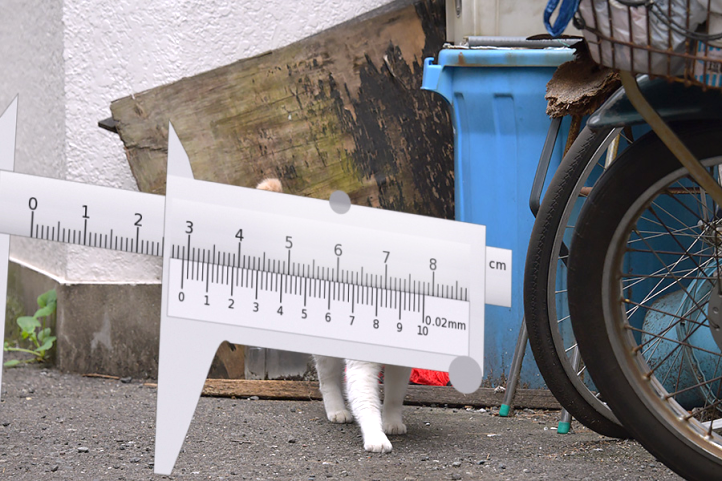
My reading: 29.0 mm
